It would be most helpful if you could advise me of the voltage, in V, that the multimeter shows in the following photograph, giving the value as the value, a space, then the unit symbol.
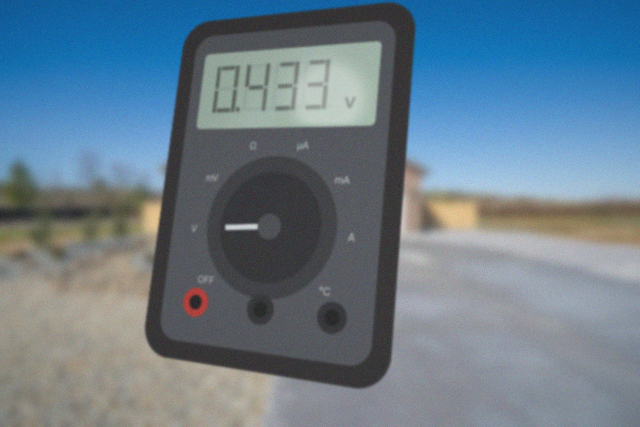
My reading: 0.433 V
